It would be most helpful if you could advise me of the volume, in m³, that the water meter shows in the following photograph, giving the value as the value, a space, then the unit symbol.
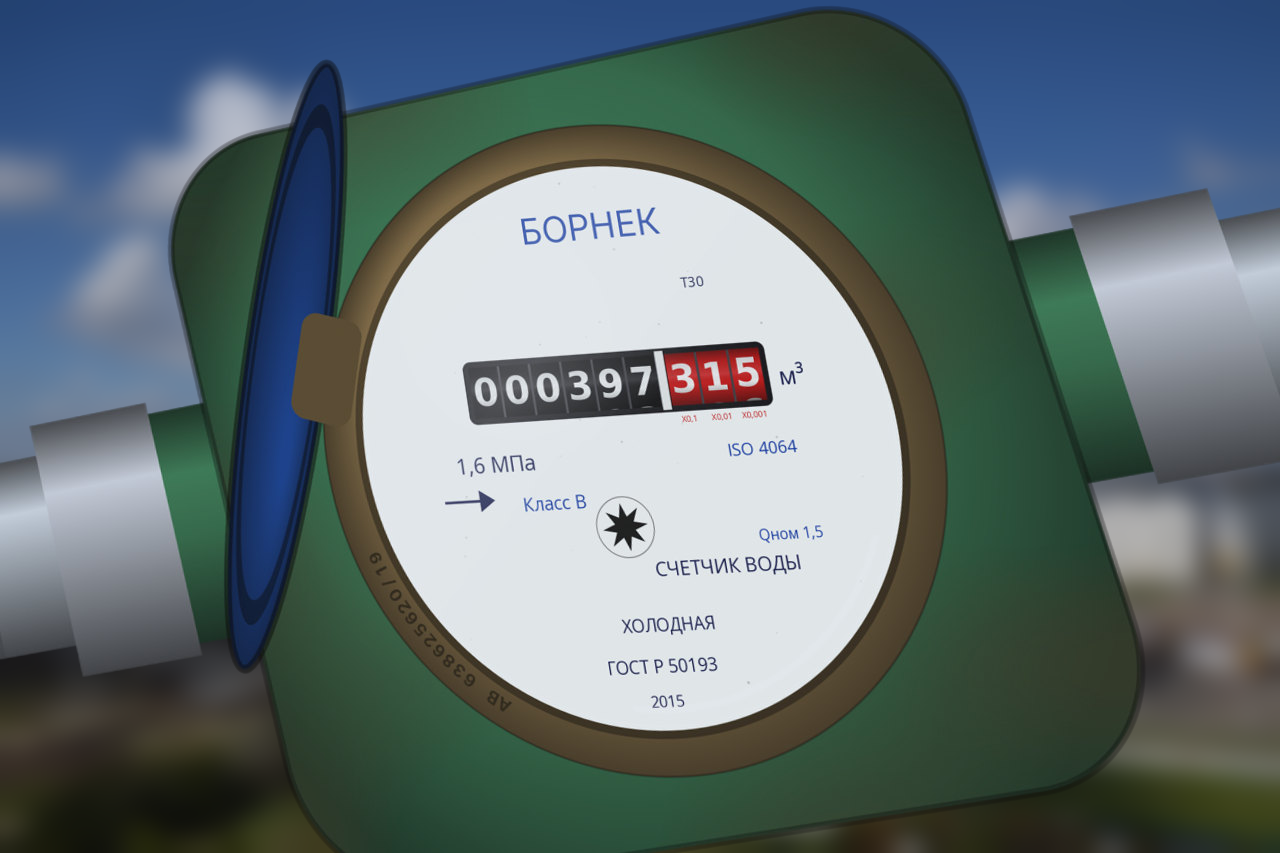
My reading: 397.315 m³
